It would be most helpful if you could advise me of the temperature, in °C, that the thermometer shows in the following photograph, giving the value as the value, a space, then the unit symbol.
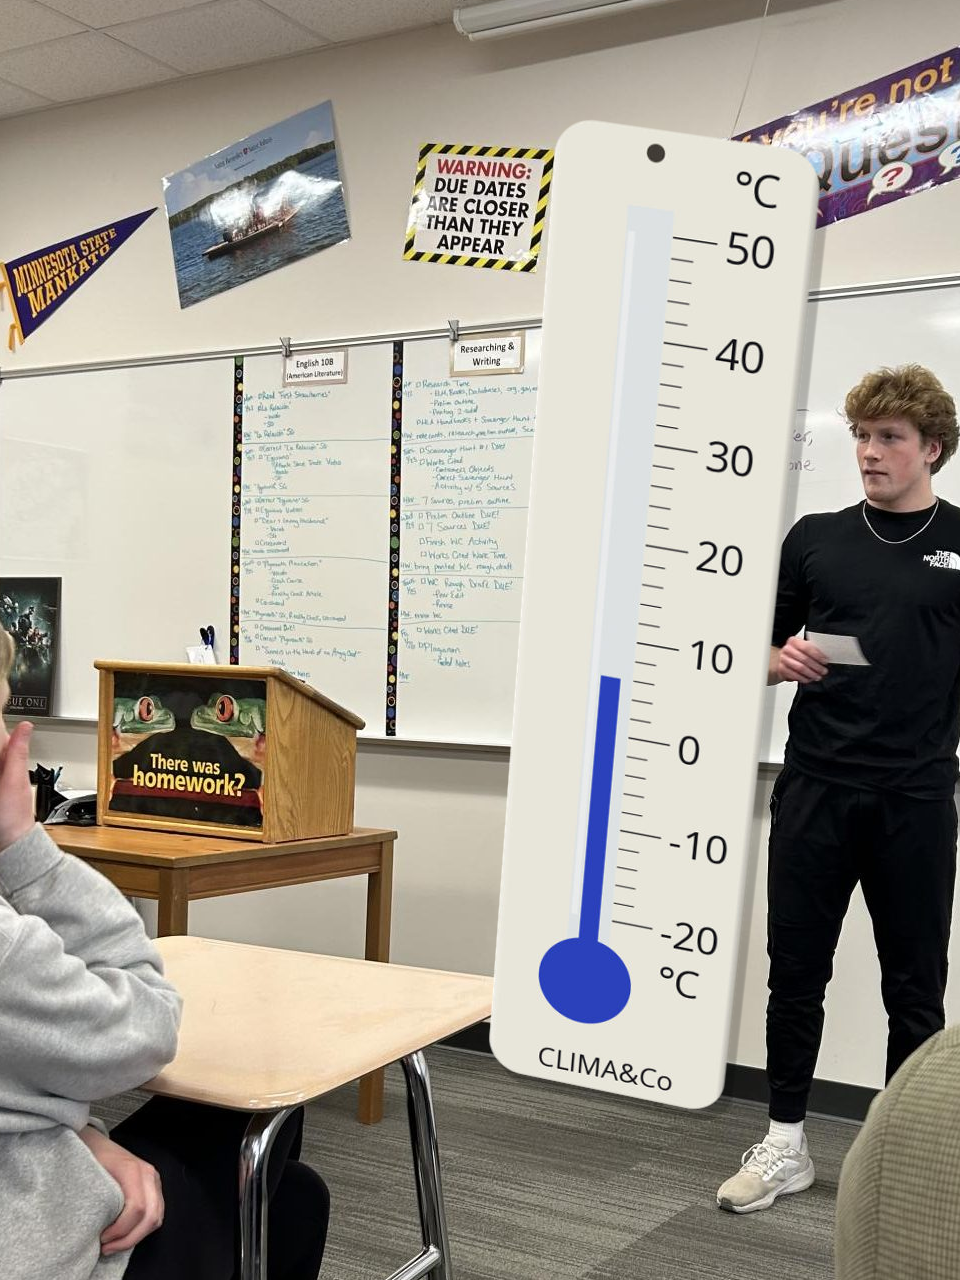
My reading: 6 °C
